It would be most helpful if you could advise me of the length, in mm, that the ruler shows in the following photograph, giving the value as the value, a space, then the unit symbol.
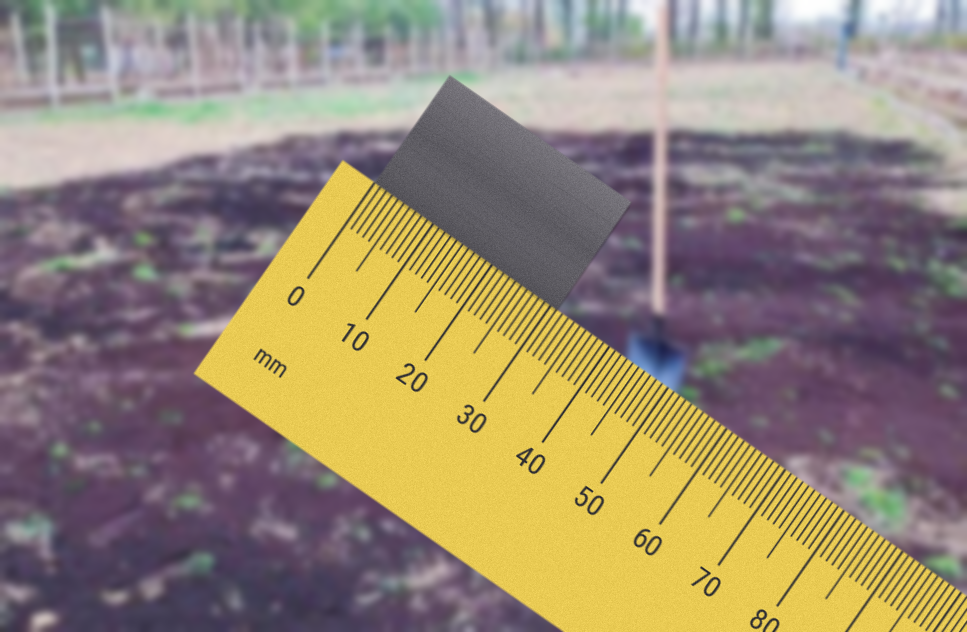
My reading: 31 mm
